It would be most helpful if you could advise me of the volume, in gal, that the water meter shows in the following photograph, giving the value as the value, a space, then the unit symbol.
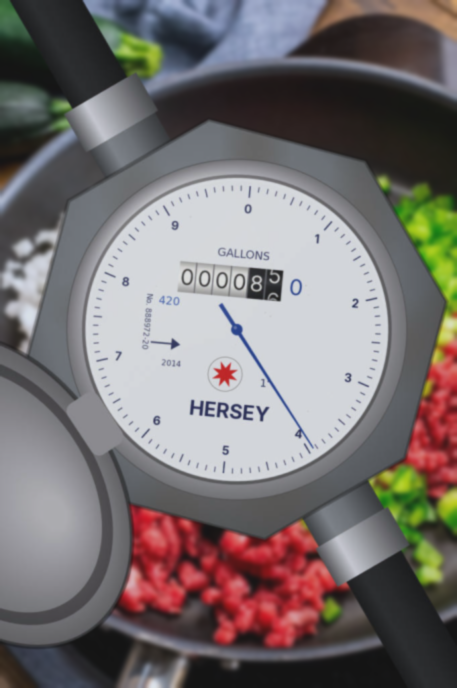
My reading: 853.9 gal
